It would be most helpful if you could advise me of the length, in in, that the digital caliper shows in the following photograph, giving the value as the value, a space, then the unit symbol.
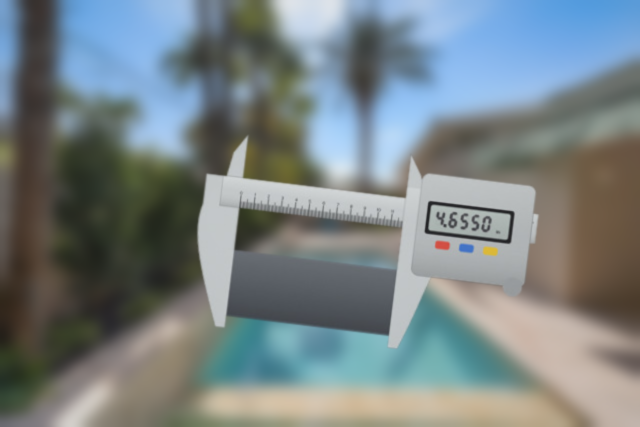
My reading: 4.6550 in
